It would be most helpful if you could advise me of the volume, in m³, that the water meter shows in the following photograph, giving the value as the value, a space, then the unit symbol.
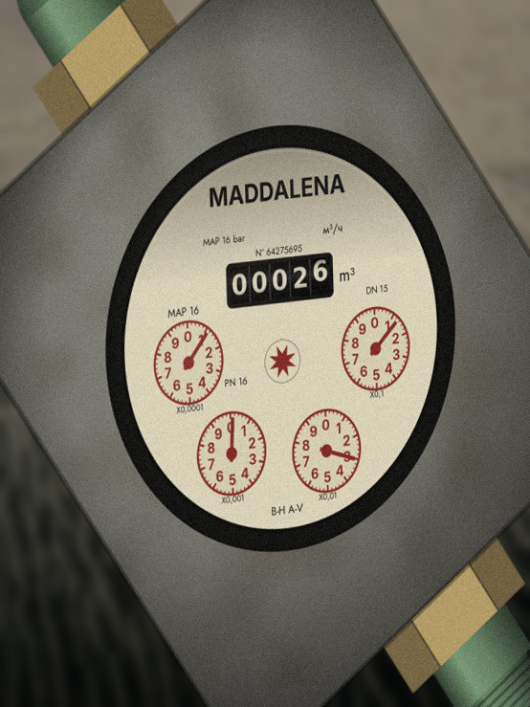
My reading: 26.1301 m³
